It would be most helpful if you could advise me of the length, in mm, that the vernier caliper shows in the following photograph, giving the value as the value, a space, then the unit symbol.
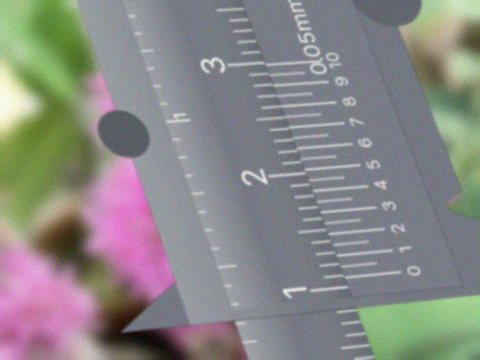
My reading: 10.8 mm
